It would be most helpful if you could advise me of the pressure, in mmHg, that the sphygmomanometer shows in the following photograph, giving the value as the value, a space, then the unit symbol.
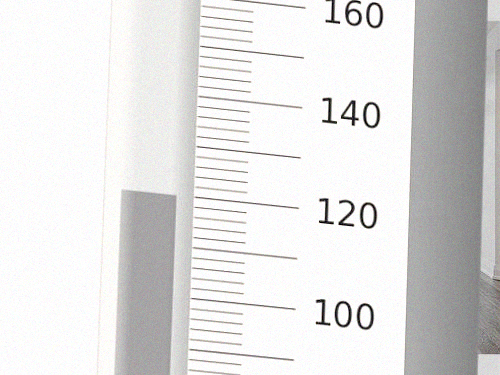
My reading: 120 mmHg
